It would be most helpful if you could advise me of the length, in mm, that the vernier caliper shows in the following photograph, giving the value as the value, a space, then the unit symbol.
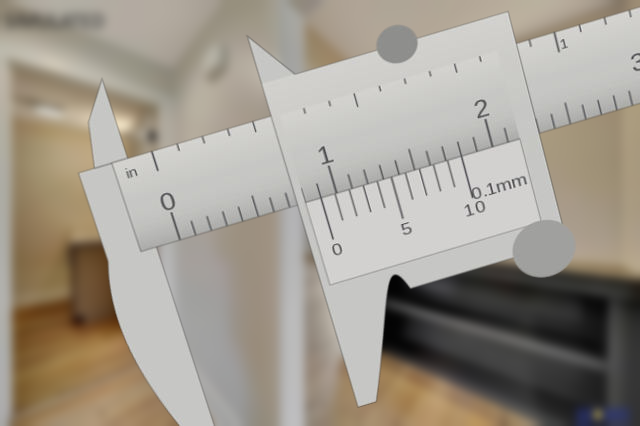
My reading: 9.0 mm
